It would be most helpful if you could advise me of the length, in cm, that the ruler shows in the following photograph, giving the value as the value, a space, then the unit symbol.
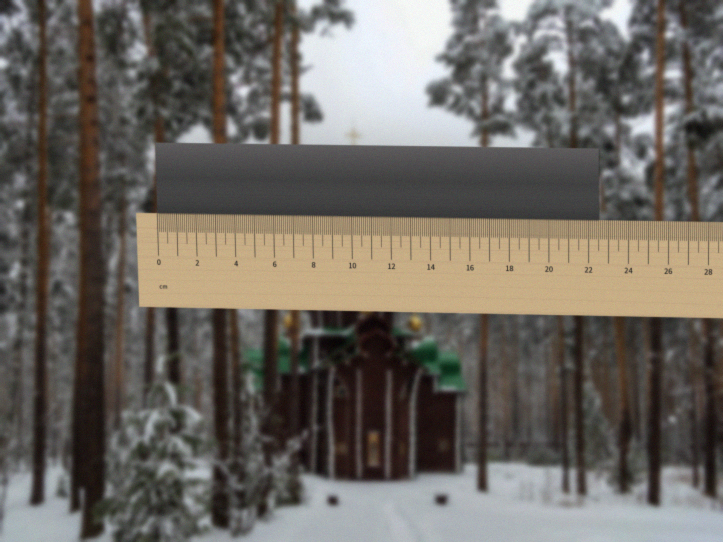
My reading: 22.5 cm
